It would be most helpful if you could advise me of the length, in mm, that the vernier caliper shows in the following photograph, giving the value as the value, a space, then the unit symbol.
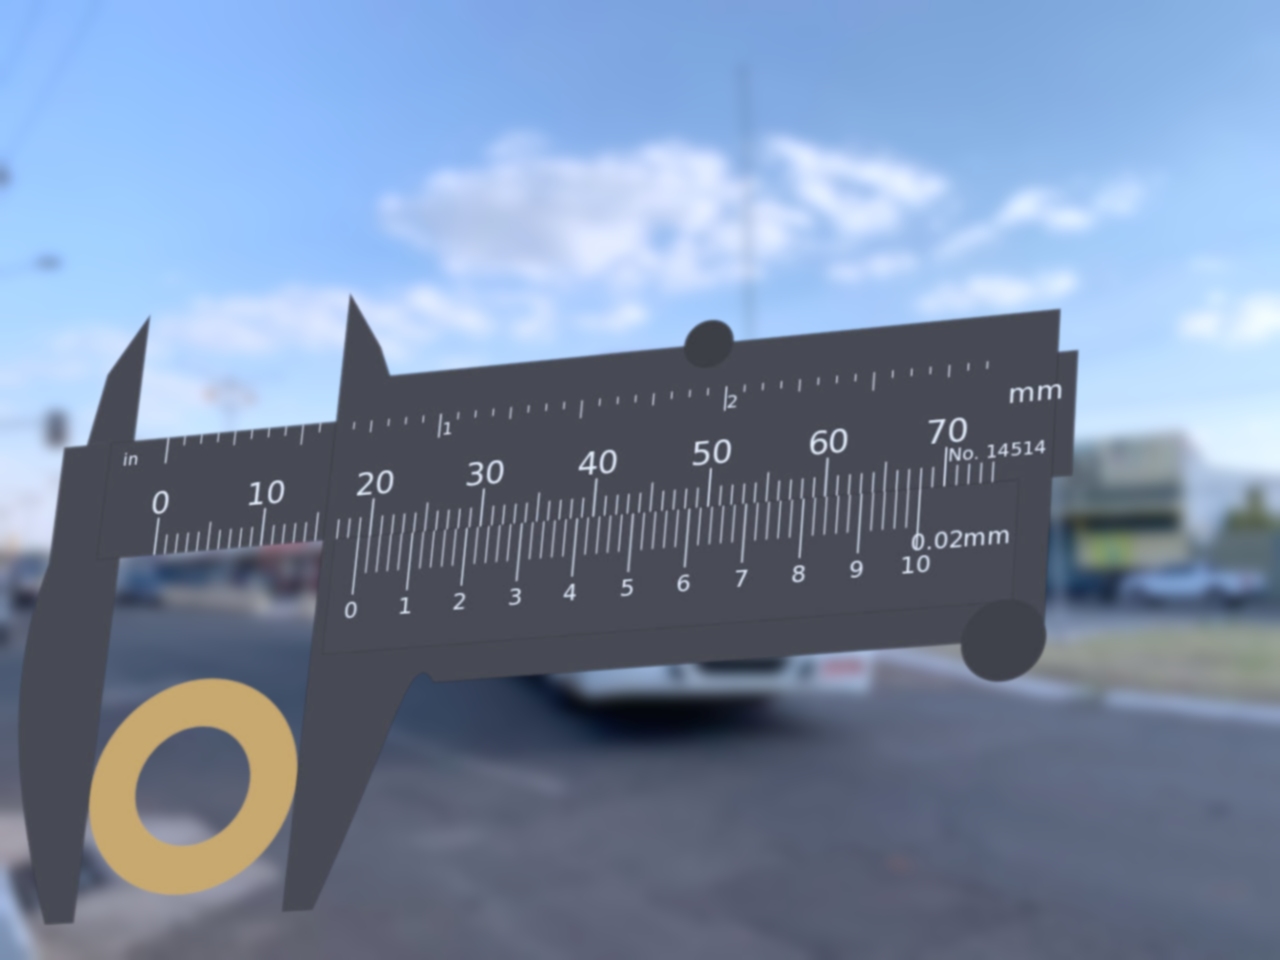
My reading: 19.0 mm
